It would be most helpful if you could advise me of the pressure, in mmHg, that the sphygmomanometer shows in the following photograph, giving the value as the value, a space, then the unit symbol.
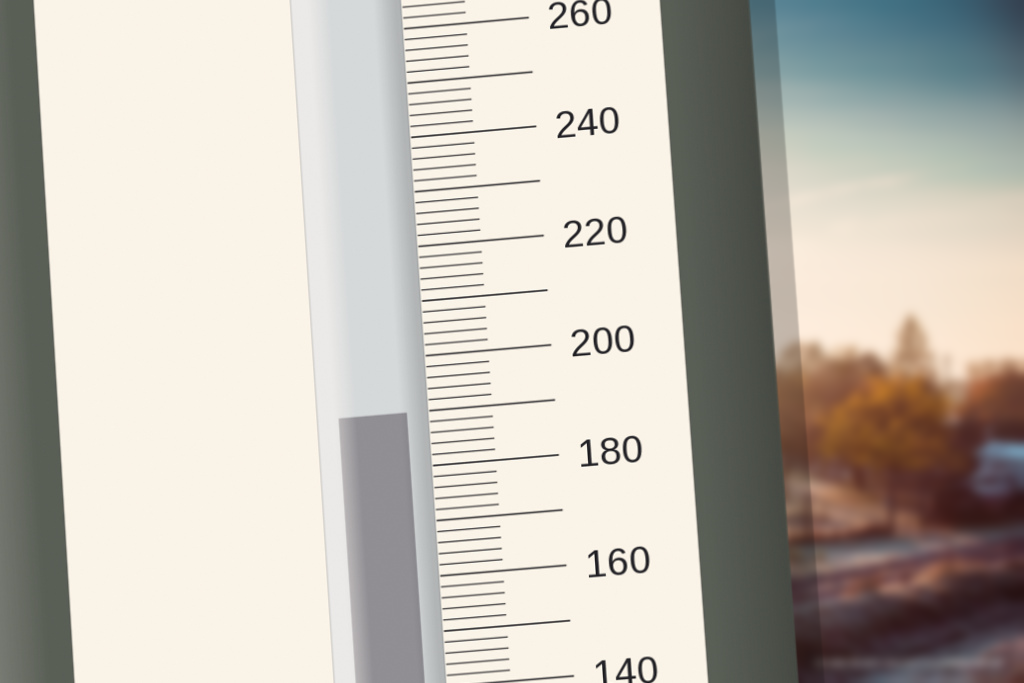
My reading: 190 mmHg
